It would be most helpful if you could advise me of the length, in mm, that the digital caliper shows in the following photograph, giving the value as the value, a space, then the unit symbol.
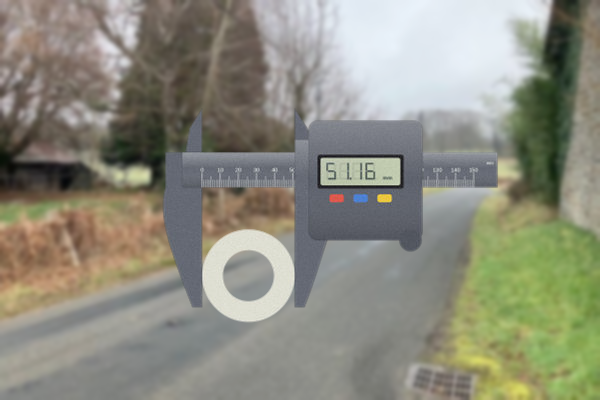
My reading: 51.16 mm
